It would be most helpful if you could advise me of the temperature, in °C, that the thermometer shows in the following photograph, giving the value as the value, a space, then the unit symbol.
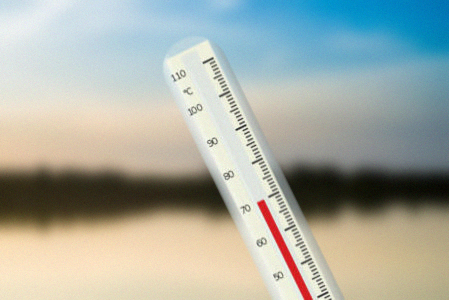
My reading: 70 °C
